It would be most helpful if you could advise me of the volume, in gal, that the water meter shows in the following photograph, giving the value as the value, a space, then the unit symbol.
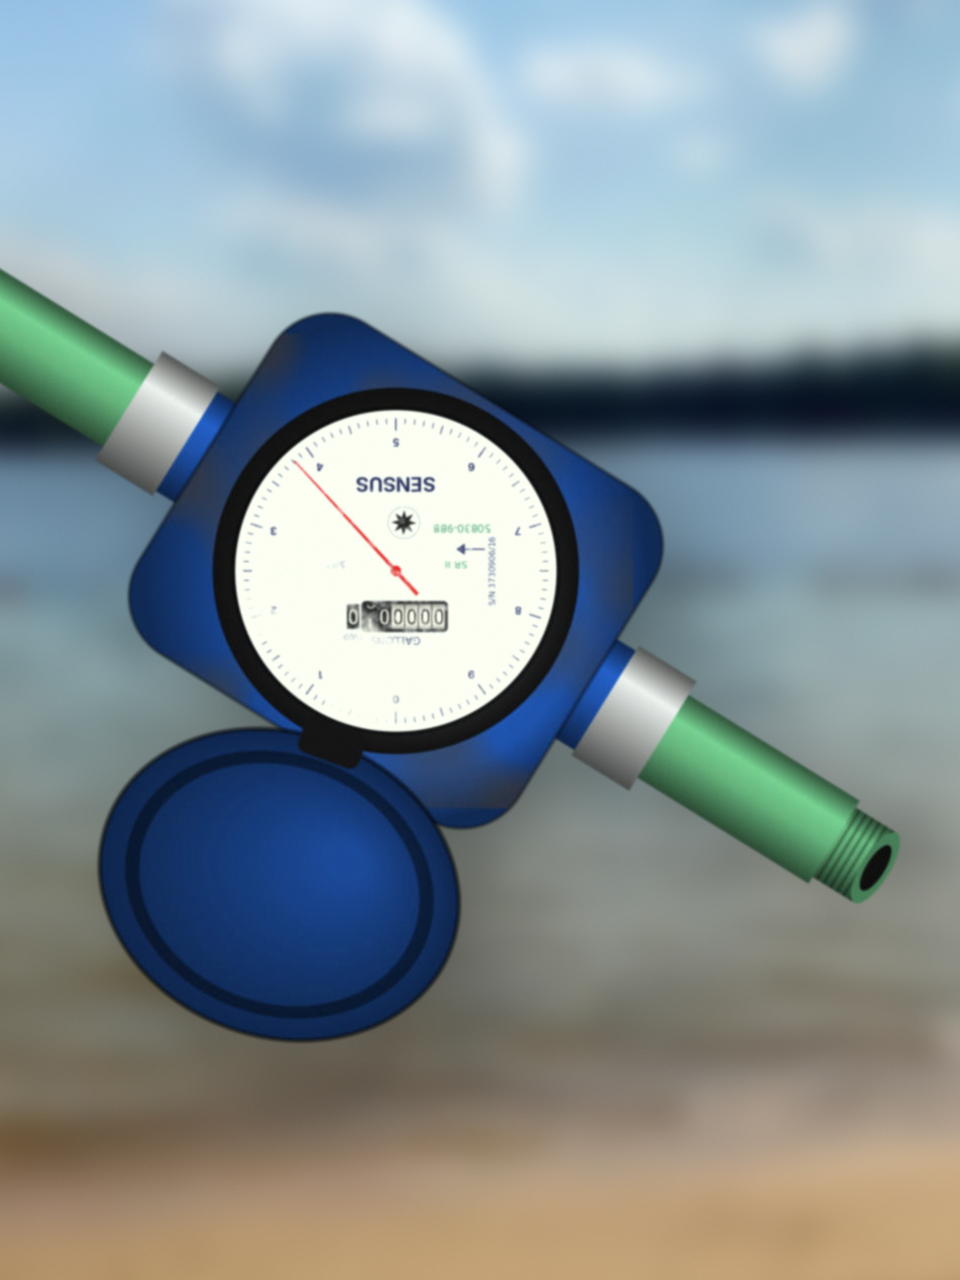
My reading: 13.8 gal
